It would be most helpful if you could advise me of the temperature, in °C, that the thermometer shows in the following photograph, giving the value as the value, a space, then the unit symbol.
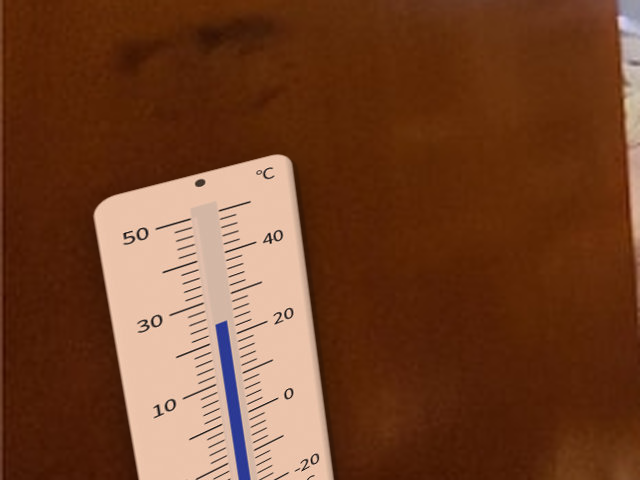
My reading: 24 °C
